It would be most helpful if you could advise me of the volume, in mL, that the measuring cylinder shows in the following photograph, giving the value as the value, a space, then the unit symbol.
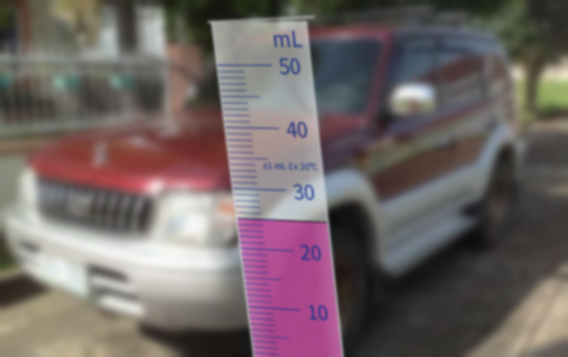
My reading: 25 mL
